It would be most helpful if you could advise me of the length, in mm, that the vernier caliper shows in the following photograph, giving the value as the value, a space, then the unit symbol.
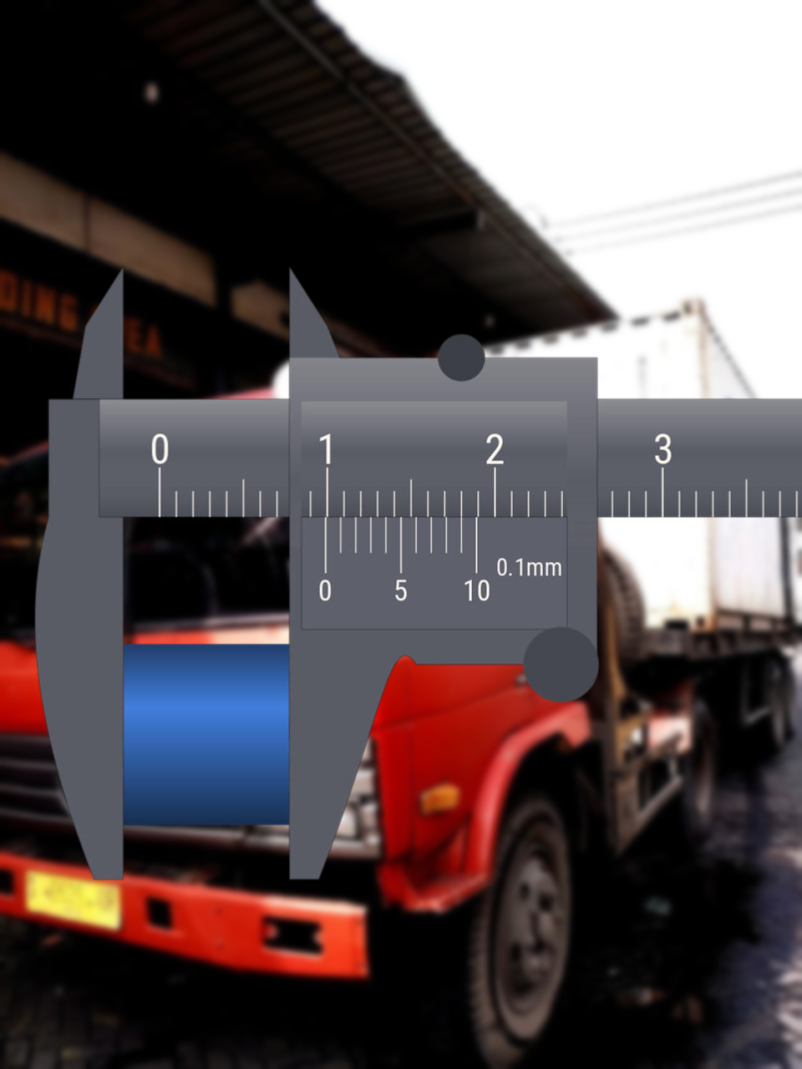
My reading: 9.9 mm
